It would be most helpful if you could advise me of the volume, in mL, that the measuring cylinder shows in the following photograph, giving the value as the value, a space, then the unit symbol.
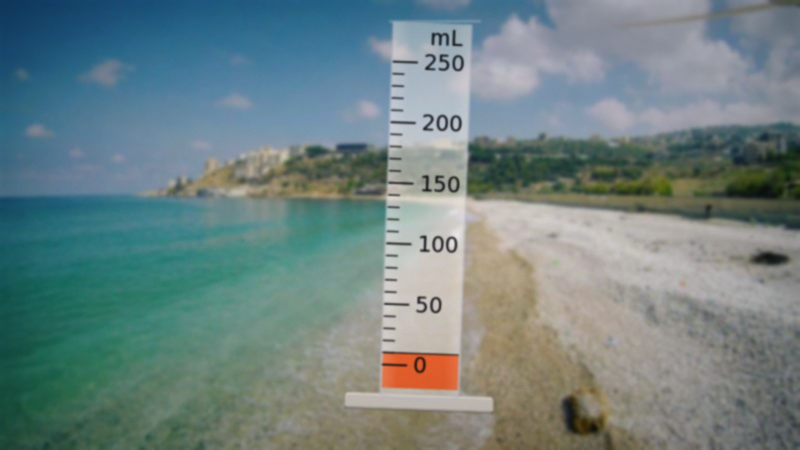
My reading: 10 mL
